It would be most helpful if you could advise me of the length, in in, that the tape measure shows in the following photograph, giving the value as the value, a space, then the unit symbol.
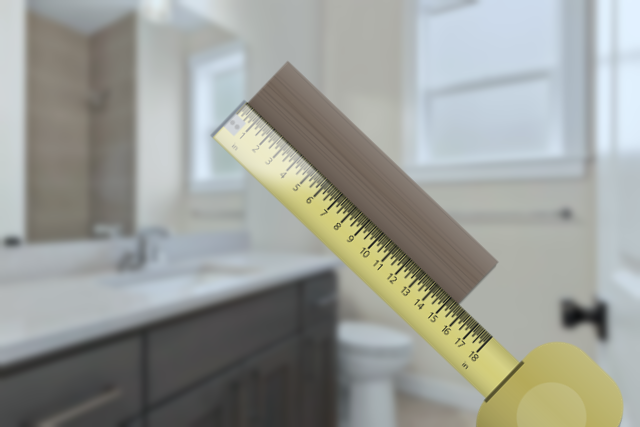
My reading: 15.5 in
